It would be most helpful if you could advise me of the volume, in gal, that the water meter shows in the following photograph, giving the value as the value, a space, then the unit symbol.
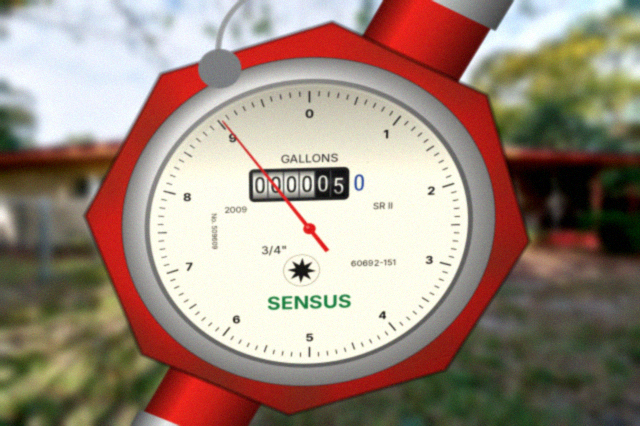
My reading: 49.0 gal
